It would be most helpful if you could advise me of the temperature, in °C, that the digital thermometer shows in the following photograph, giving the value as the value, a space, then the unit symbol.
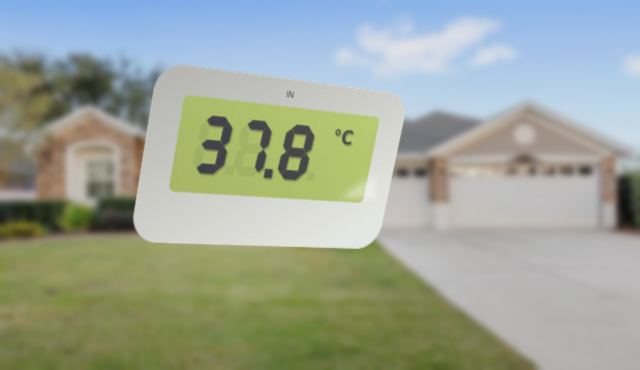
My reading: 37.8 °C
